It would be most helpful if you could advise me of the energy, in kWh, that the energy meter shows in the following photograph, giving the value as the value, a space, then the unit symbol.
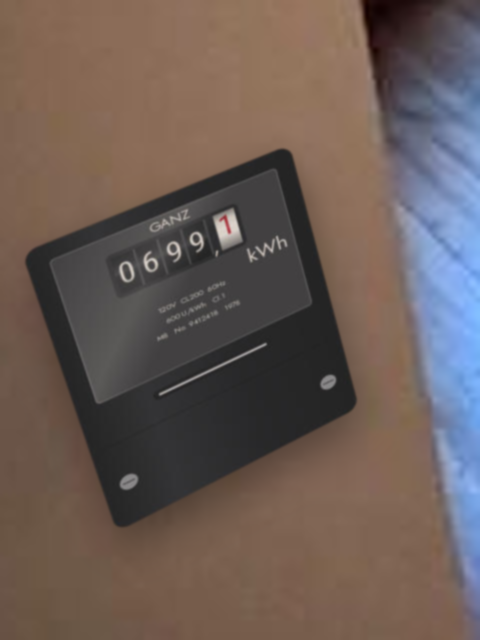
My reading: 699.1 kWh
